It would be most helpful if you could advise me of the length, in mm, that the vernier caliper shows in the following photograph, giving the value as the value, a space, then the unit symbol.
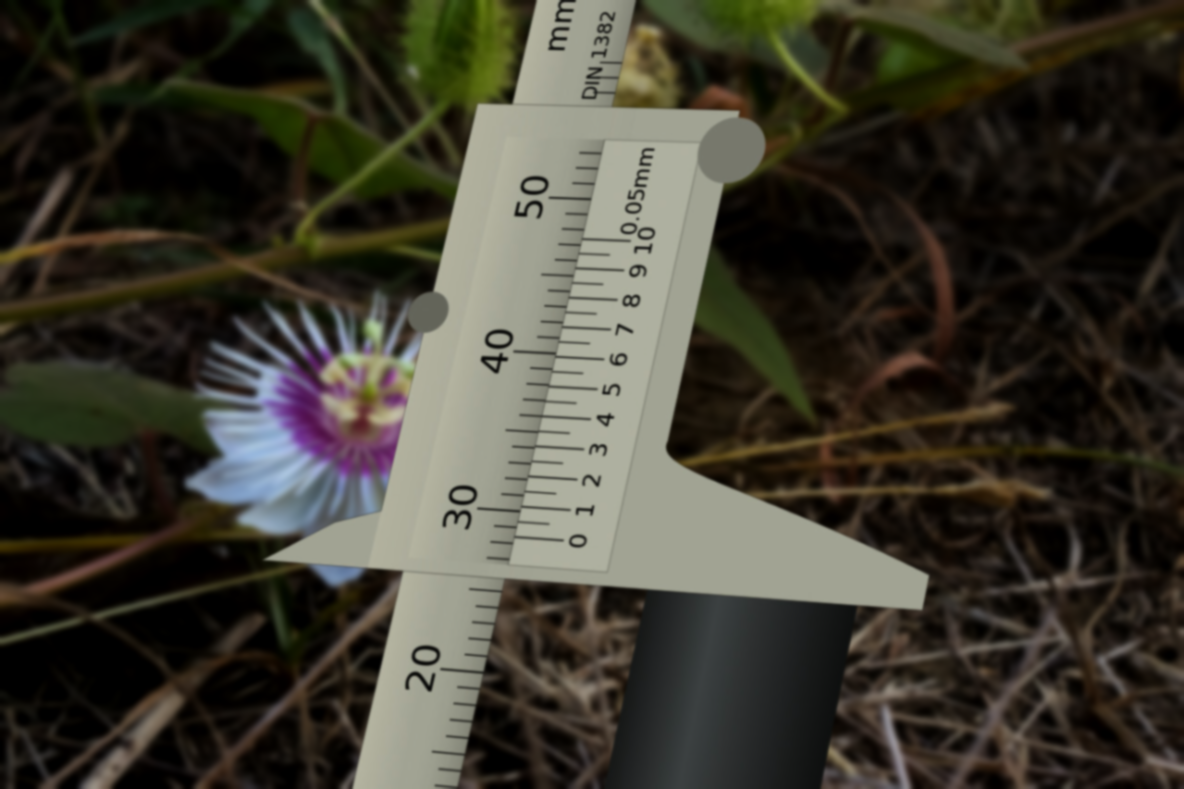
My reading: 28.4 mm
